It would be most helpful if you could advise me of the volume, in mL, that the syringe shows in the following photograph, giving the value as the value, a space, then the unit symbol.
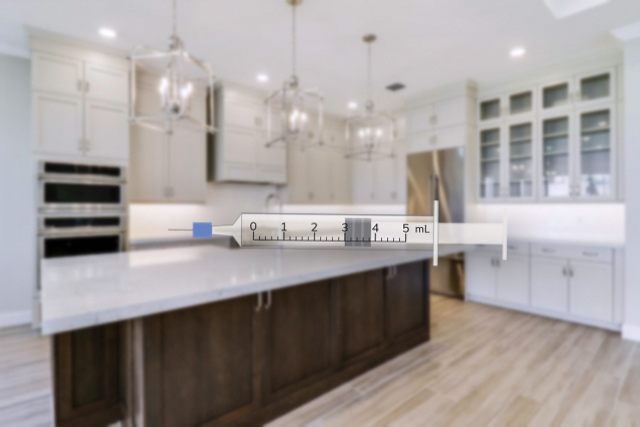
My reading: 3 mL
